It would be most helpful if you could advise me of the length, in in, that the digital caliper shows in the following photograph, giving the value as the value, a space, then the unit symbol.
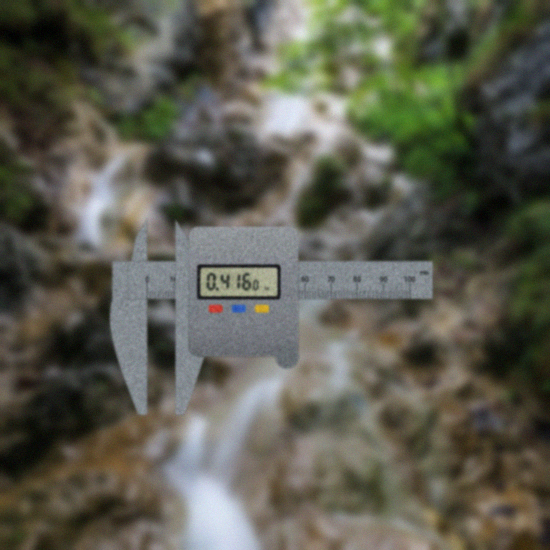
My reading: 0.4160 in
